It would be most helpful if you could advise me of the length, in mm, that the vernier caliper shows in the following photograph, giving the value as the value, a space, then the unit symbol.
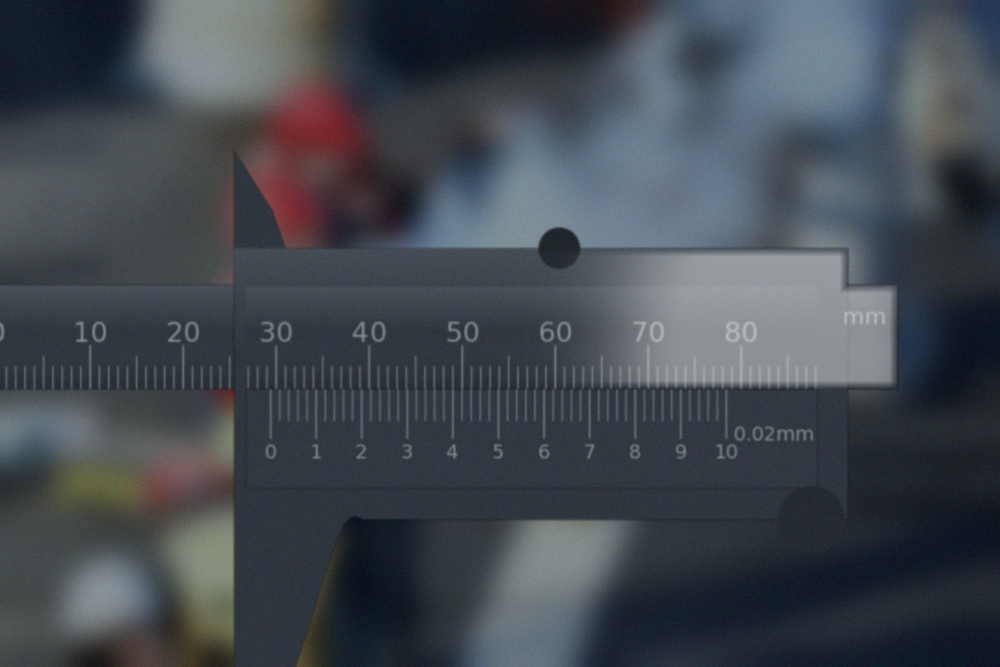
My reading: 29.4 mm
